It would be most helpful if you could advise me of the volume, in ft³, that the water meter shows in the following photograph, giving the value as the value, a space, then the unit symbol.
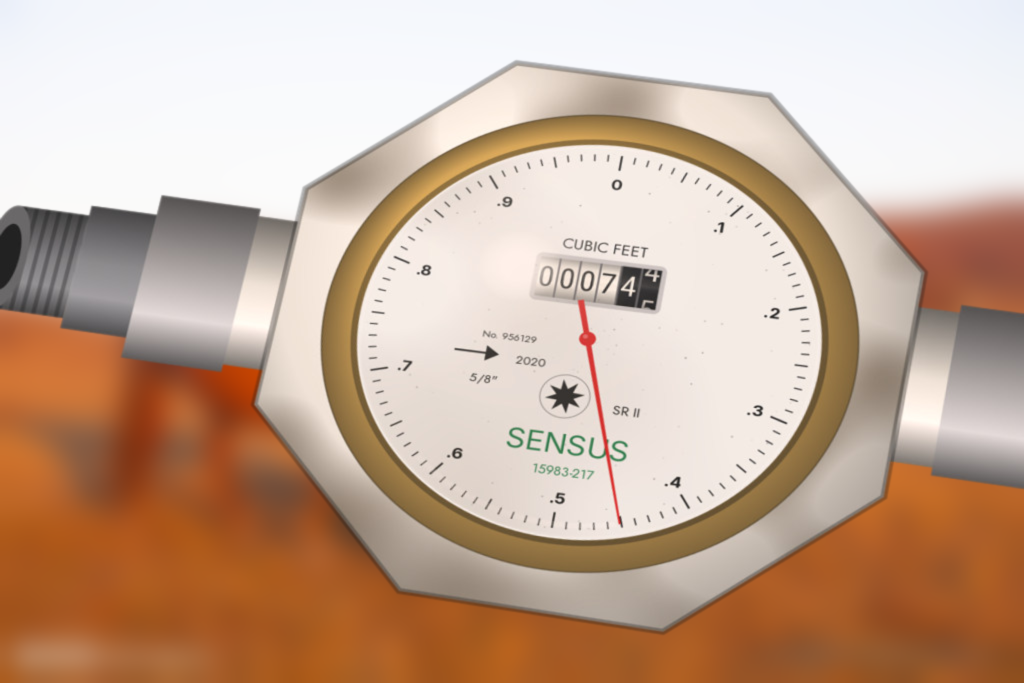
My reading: 744.45 ft³
